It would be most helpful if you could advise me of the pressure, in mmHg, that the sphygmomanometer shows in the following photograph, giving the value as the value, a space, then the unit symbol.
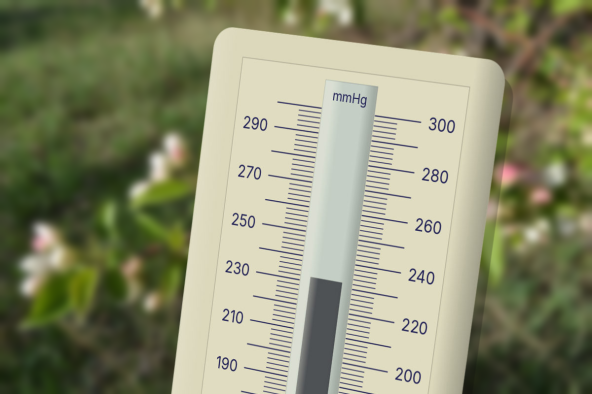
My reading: 232 mmHg
